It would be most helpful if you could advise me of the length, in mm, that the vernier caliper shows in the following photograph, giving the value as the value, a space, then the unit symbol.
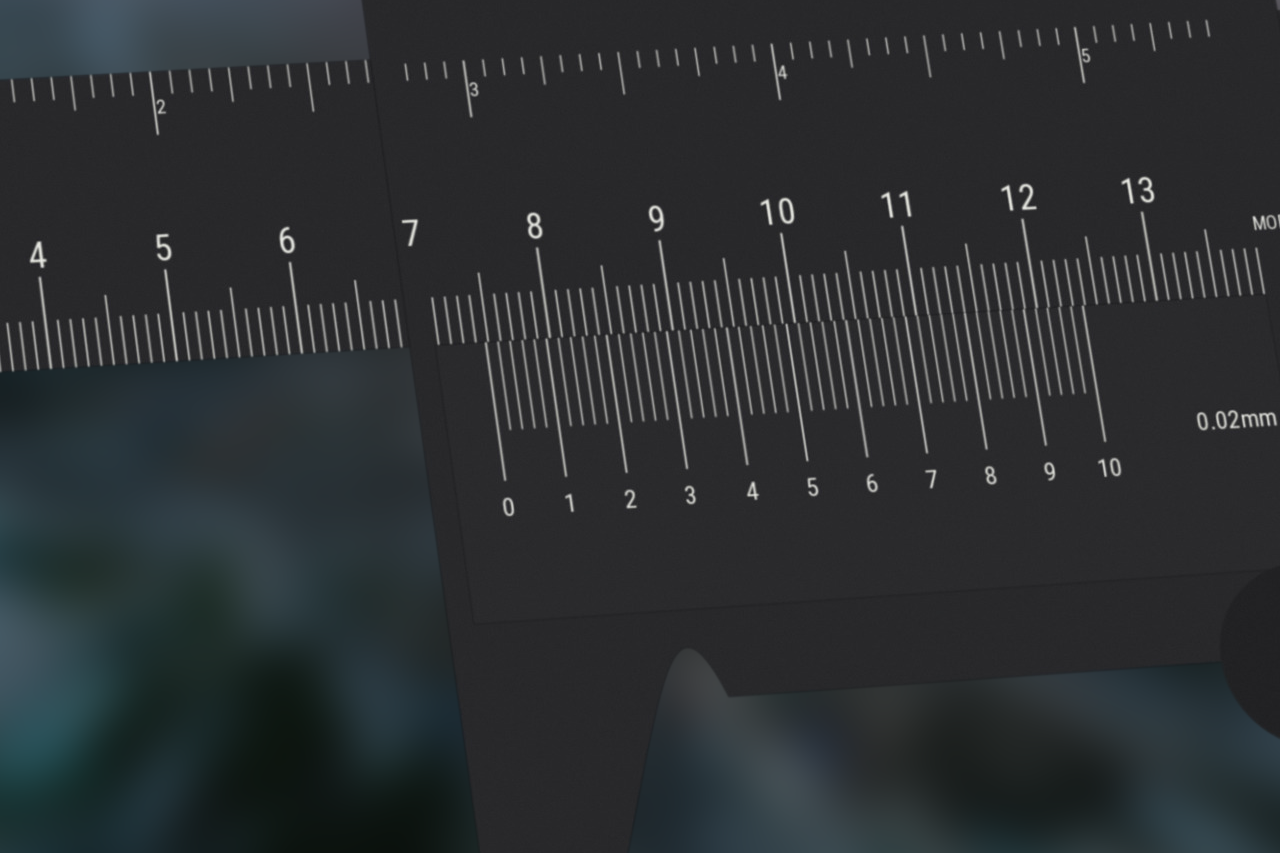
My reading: 74.8 mm
